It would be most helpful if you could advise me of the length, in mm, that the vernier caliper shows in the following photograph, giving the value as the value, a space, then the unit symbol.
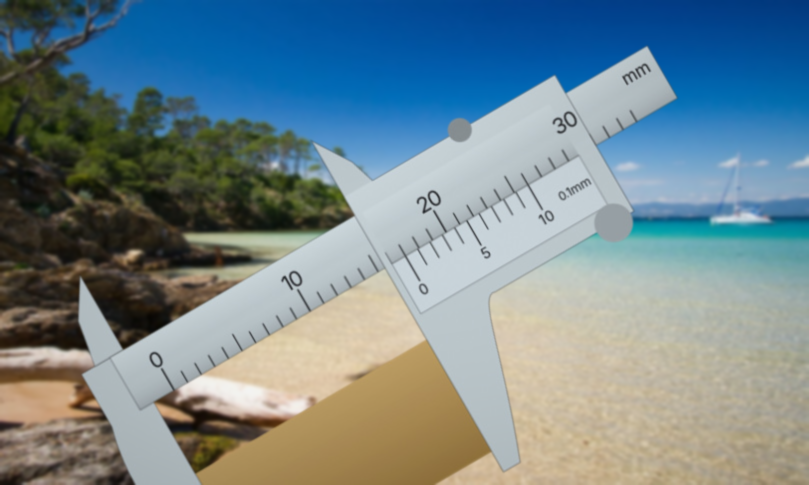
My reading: 17.0 mm
